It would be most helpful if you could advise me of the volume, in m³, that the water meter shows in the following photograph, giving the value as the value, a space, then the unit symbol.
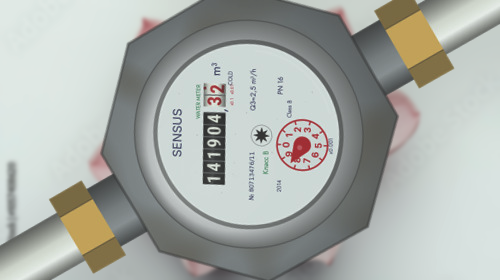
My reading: 141904.318 m³
